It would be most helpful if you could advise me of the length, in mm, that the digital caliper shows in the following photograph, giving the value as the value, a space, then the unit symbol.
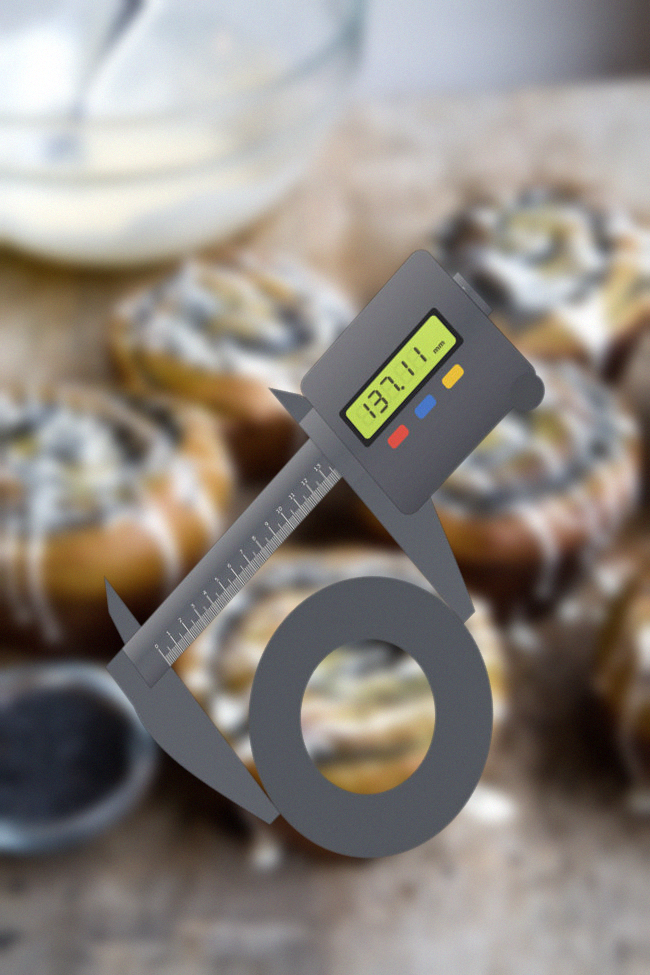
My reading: 137.11 mm
